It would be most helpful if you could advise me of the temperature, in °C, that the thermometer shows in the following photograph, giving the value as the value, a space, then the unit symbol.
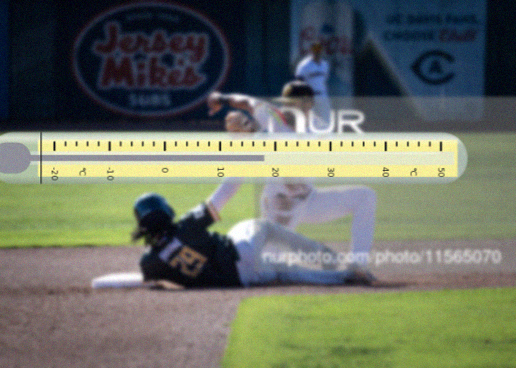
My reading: 18 °C
